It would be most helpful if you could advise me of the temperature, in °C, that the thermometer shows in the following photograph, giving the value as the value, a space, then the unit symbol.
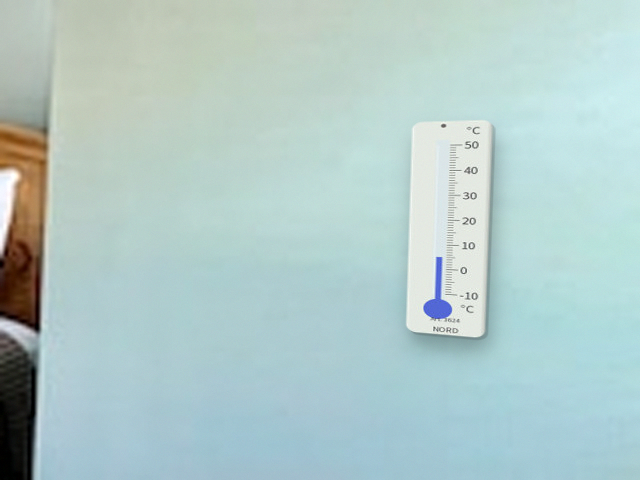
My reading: 5 °C
